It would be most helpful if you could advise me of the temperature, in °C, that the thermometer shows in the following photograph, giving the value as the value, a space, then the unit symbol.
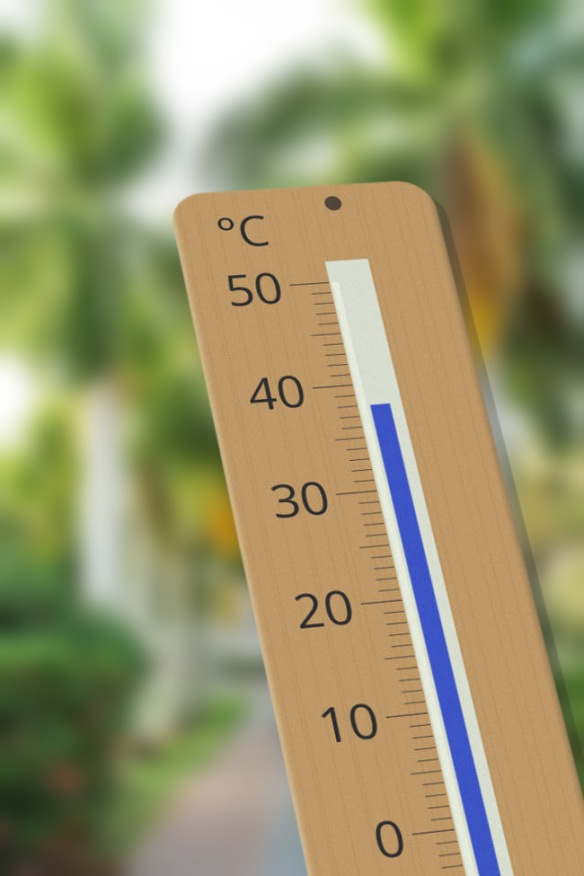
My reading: 38 °C
